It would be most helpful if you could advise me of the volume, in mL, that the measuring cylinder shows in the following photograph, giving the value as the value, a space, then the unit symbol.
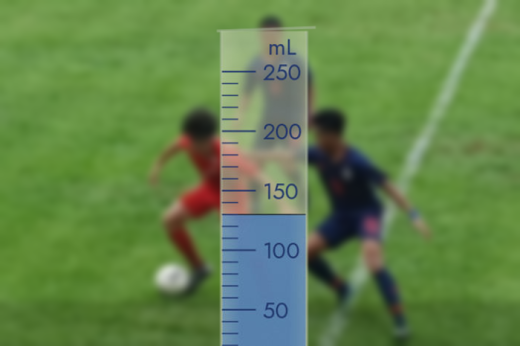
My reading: 130 mL
